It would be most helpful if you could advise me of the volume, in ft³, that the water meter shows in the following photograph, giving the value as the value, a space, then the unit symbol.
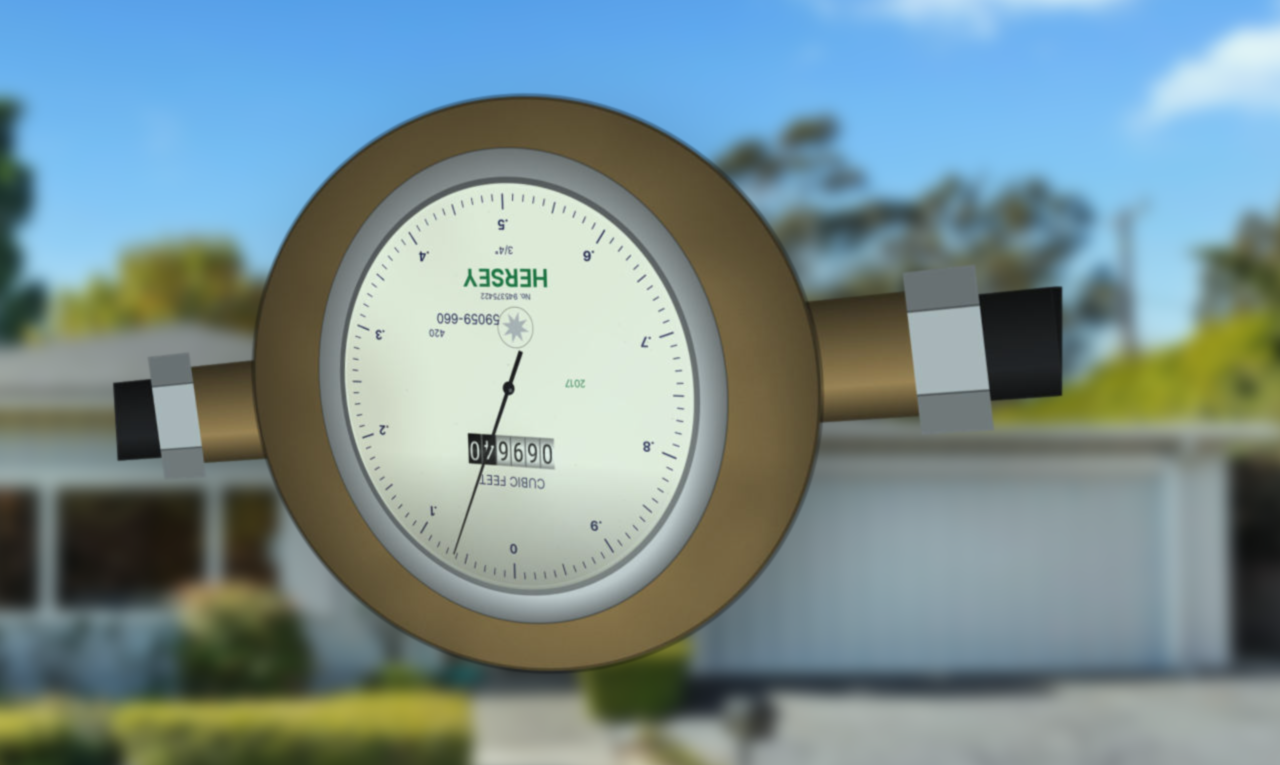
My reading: 69640.06 ft³
